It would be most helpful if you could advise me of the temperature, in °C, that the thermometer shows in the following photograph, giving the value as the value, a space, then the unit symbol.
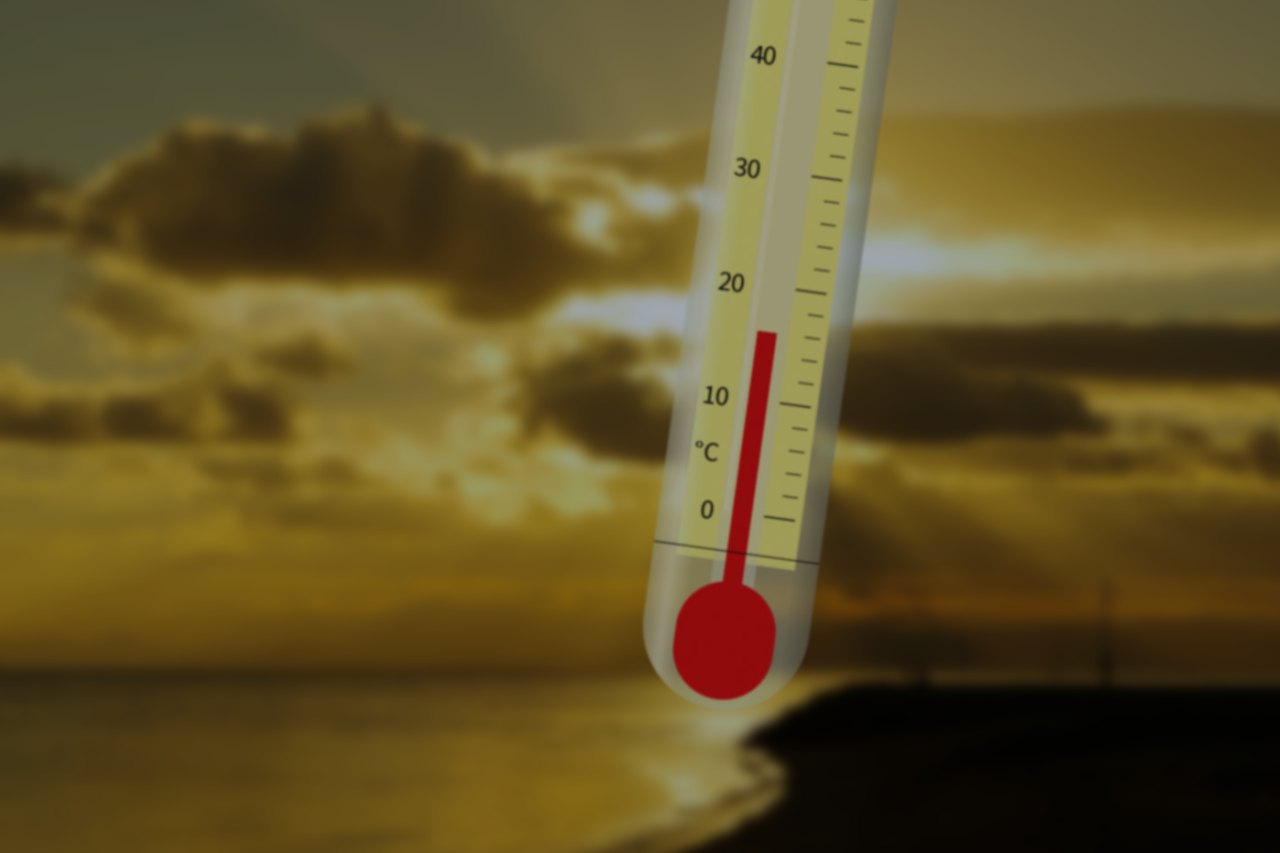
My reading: 16 °C
